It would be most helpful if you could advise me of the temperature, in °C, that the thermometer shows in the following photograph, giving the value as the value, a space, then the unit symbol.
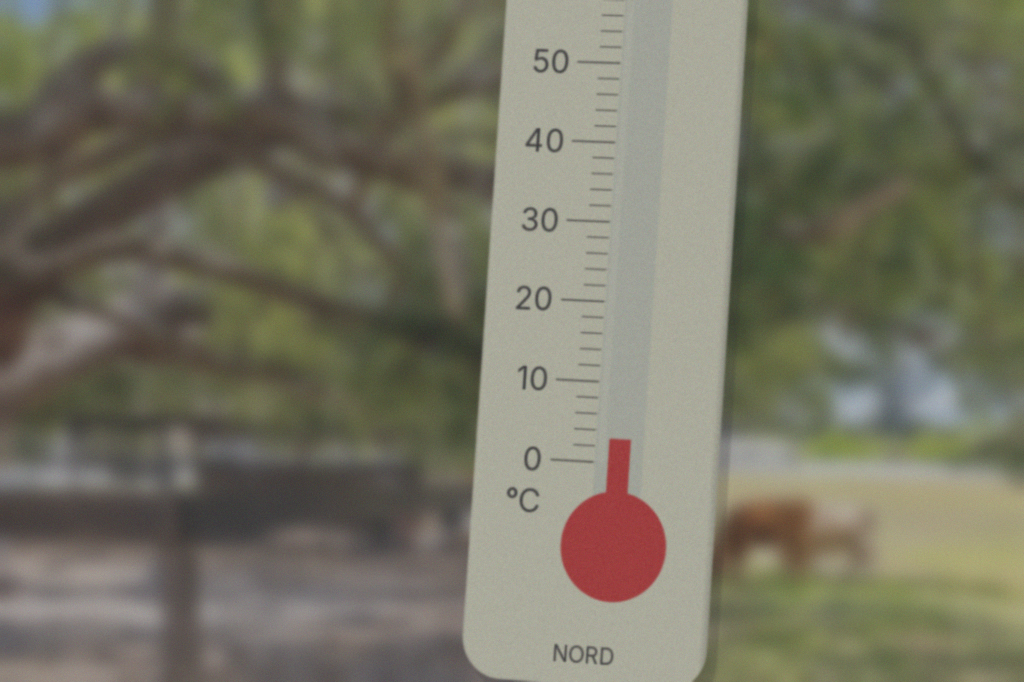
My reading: 3 °C
